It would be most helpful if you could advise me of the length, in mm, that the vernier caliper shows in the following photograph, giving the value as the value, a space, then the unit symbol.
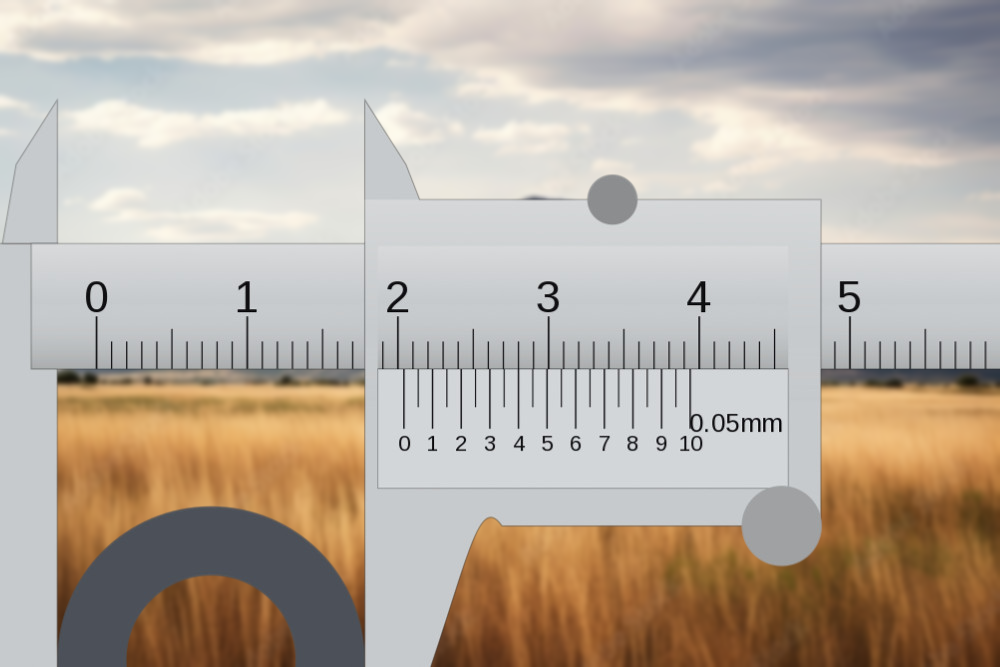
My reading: 20.4 mm
